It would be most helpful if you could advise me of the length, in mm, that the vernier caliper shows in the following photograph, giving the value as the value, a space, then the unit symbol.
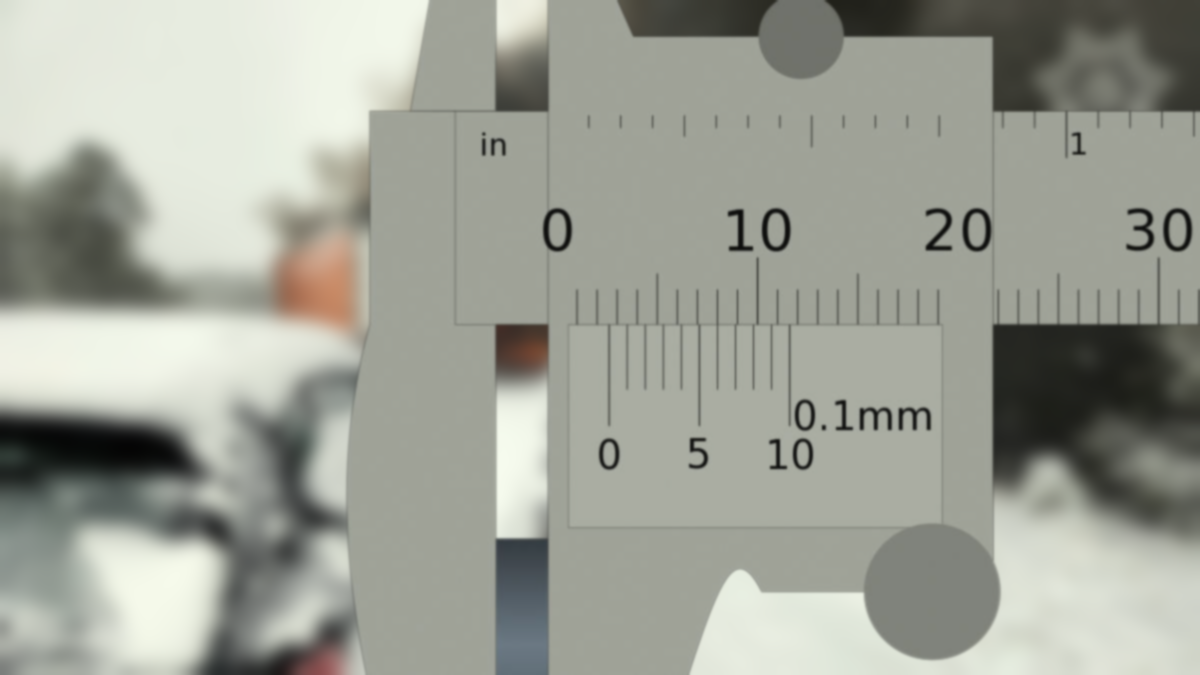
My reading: 2.6 mm
